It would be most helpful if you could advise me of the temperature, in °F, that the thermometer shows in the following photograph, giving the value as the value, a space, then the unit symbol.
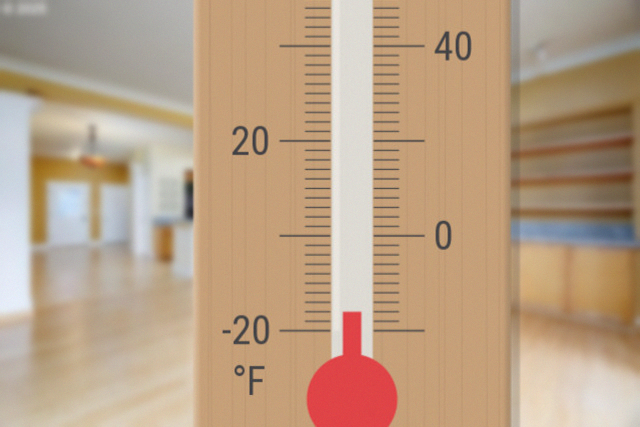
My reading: -16 °F
